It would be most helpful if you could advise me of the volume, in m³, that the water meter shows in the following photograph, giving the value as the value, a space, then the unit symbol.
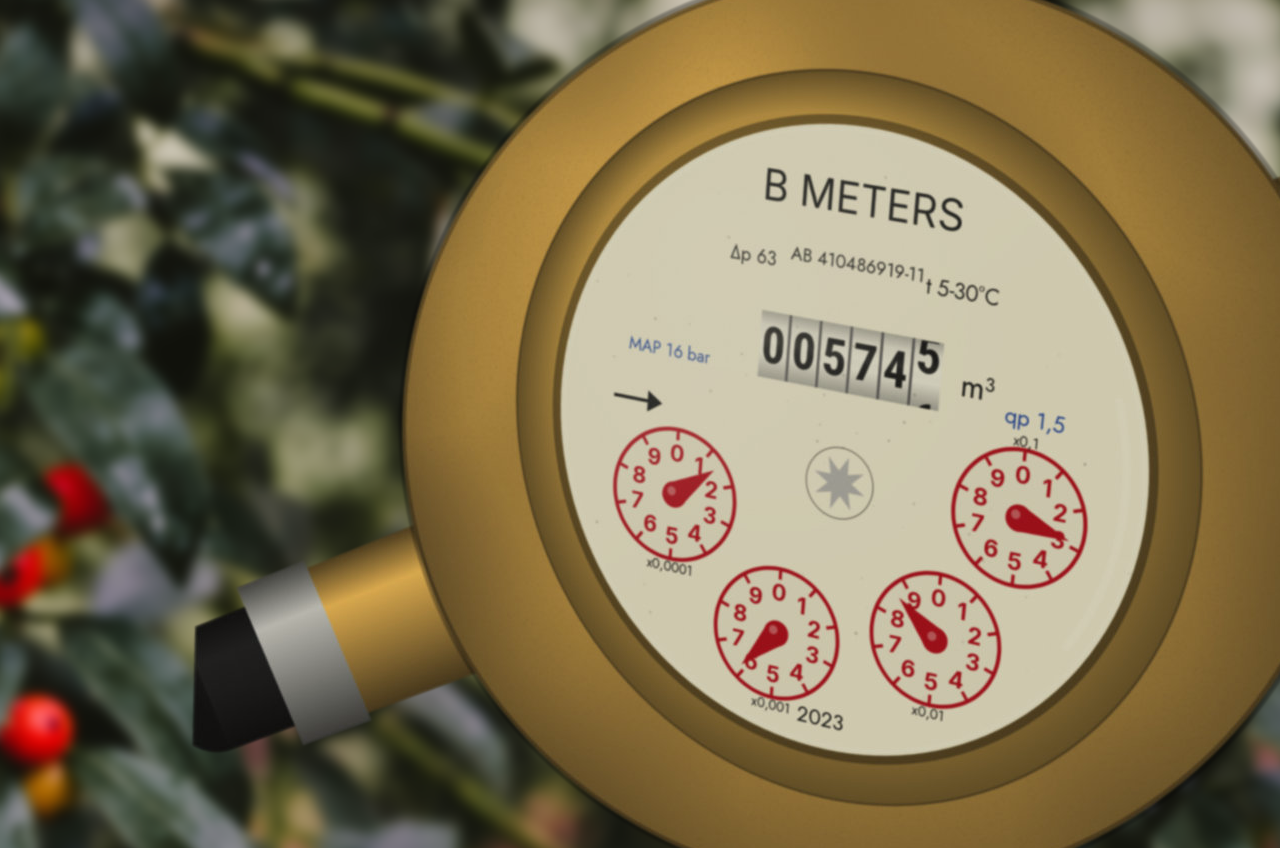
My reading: 5745.2861 m³
